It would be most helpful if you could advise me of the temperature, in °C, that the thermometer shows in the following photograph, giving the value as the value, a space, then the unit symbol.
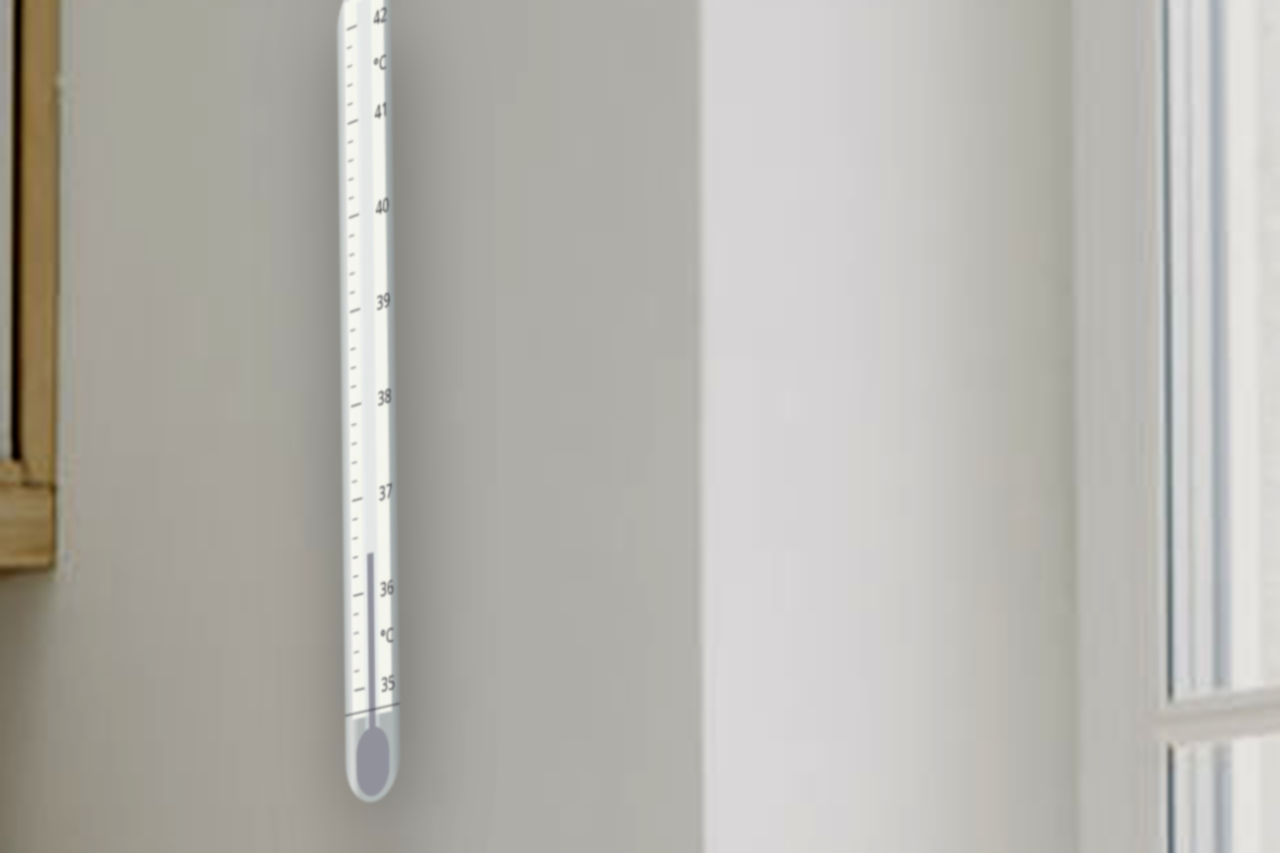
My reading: 36.4 °C
